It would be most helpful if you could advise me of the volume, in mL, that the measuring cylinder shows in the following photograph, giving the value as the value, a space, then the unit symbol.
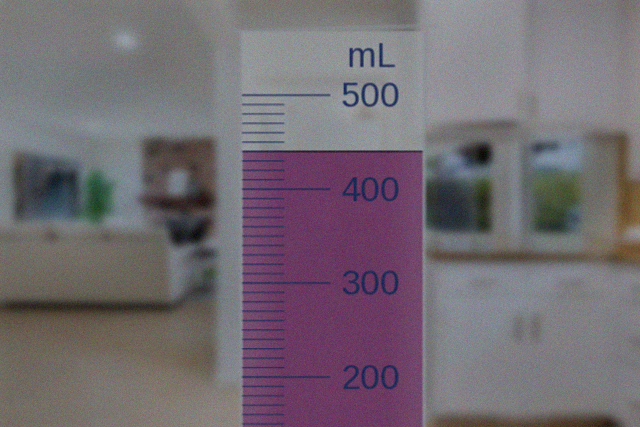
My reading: 440 mL
